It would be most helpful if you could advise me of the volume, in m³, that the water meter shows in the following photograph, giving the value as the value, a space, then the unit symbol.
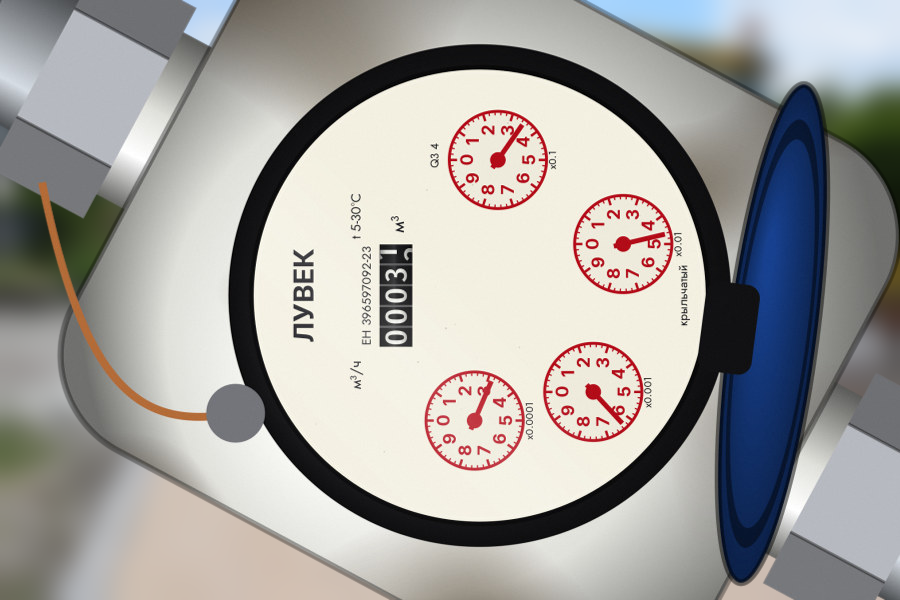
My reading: 31.3463 m³
